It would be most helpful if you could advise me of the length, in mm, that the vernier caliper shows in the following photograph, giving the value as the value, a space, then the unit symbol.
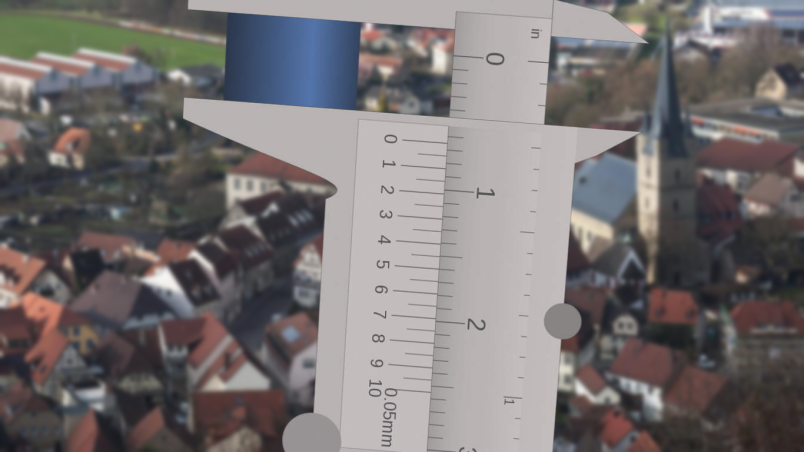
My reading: 6.5 mm
